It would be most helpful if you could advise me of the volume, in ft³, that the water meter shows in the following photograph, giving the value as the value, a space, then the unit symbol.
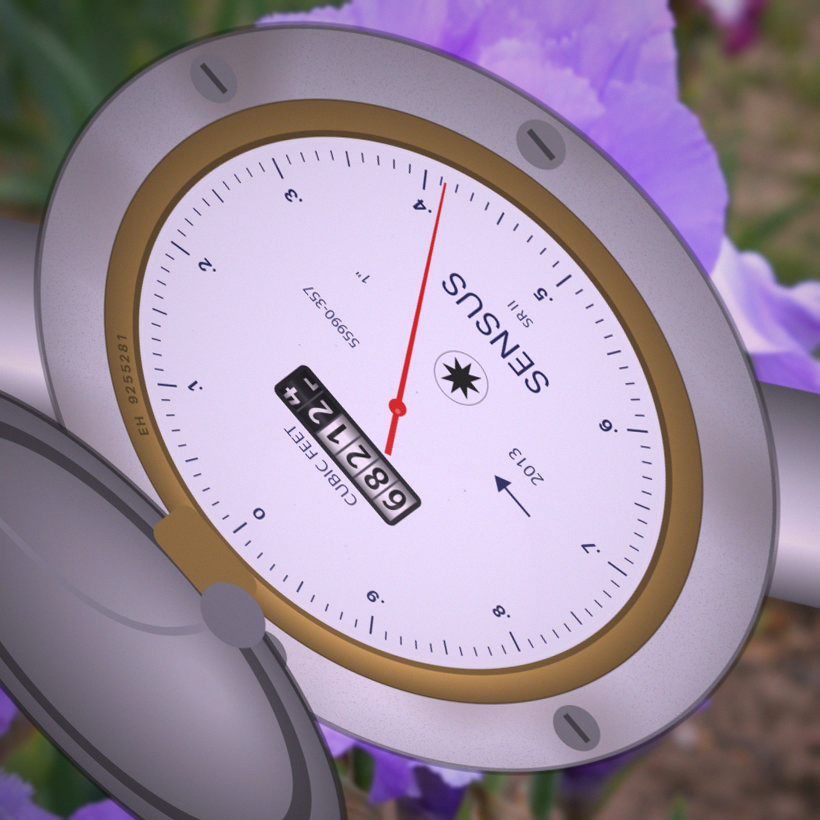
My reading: 682124.41 ft³
